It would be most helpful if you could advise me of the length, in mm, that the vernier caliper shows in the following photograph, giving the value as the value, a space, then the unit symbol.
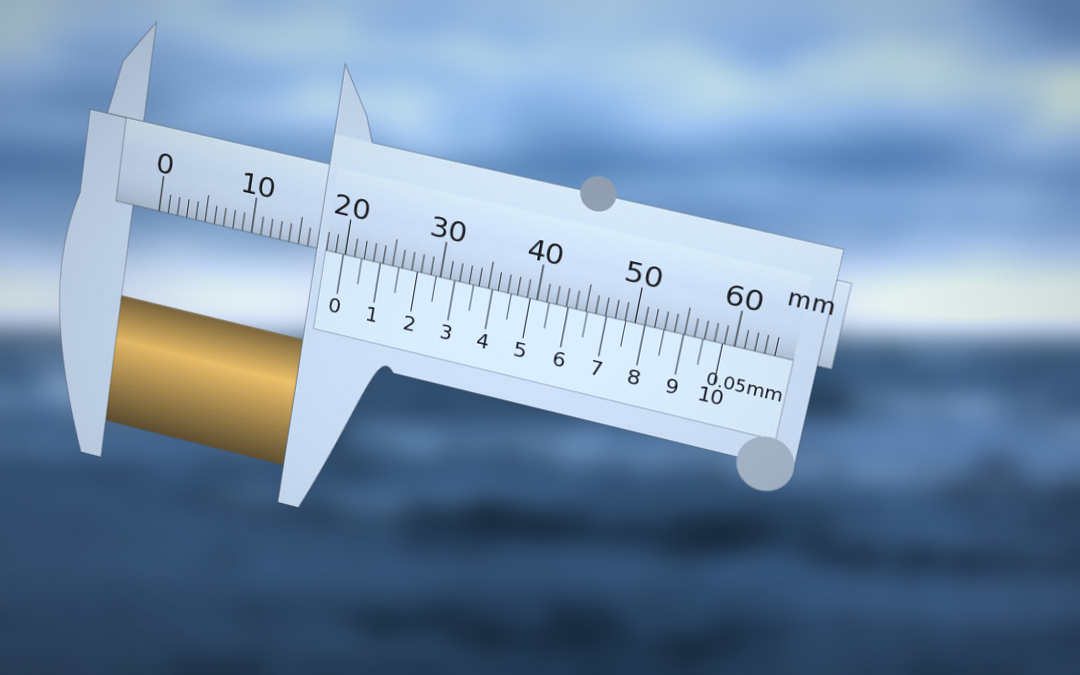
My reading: 19.8 mm
